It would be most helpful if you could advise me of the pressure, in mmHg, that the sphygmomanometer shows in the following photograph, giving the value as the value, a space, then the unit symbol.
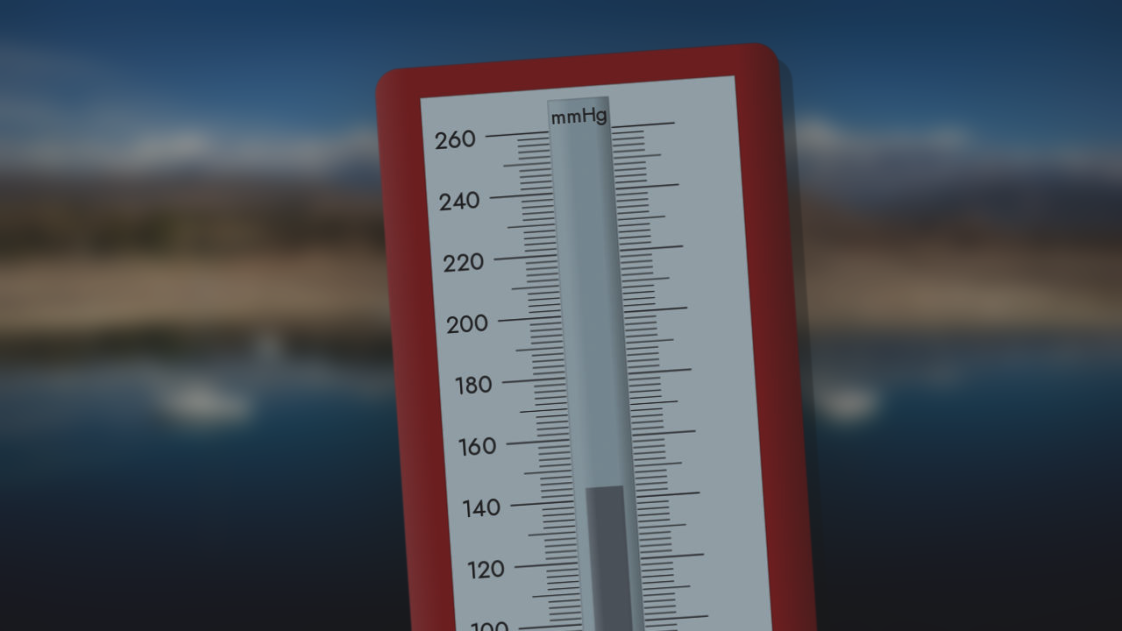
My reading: 144 mmHg
